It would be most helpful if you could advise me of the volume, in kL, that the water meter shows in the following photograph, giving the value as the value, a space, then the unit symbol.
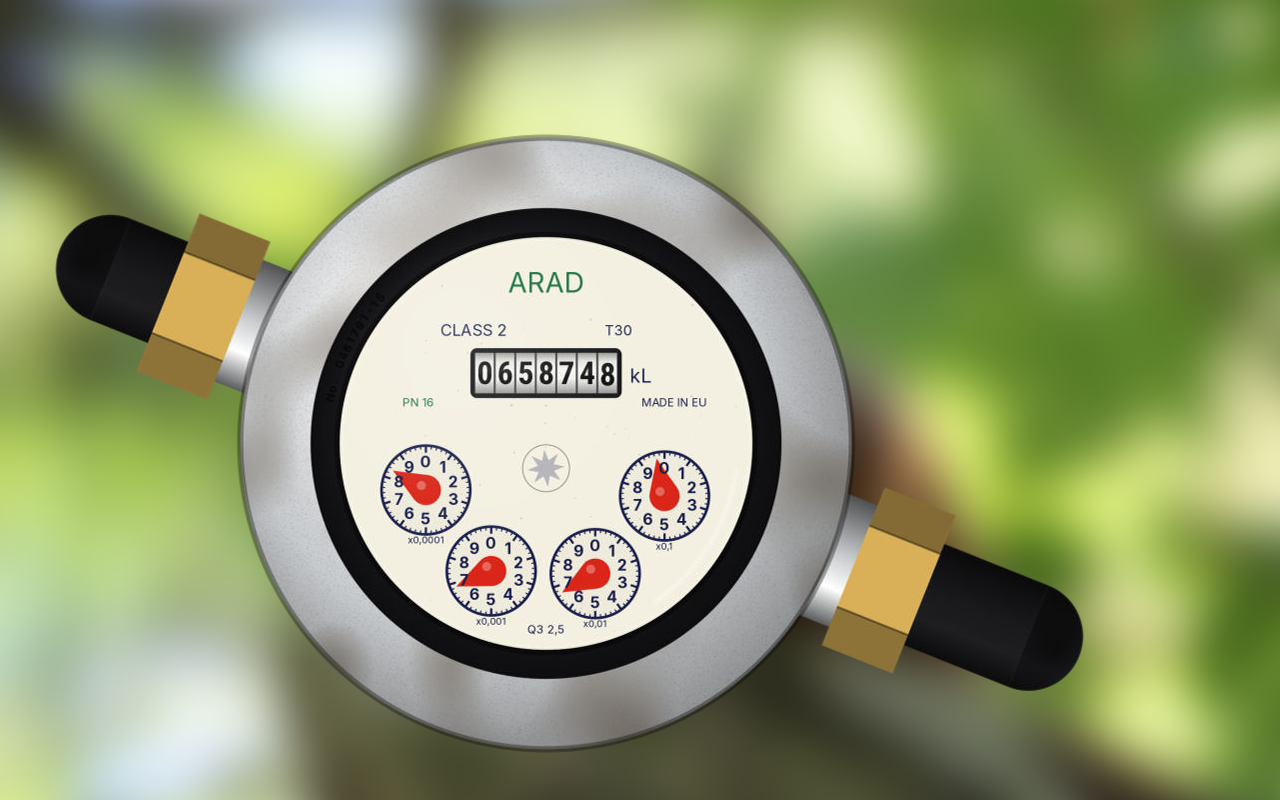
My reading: 658747.9668 kL
